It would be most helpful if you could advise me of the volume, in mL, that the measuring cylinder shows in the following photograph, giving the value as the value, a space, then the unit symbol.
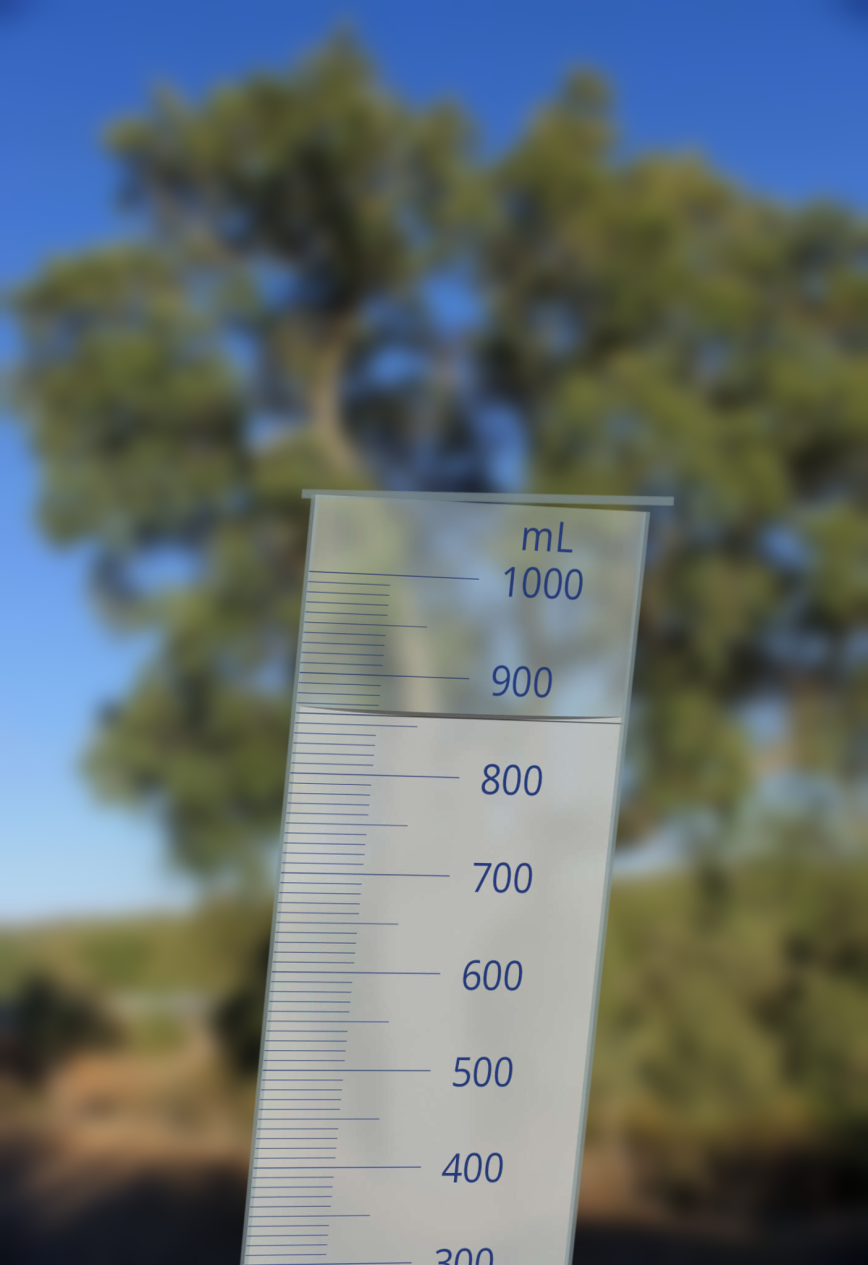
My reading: 860 mL
